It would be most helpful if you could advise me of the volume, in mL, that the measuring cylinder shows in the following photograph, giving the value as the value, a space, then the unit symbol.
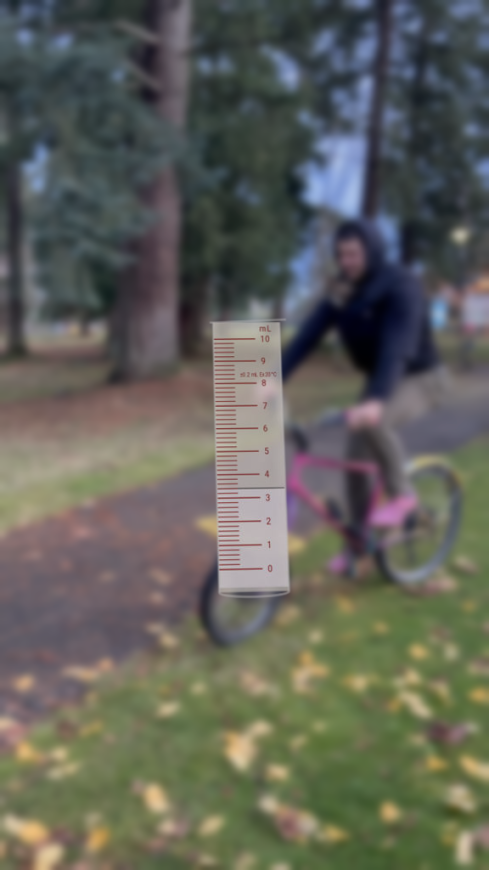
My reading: 3.4 mL
